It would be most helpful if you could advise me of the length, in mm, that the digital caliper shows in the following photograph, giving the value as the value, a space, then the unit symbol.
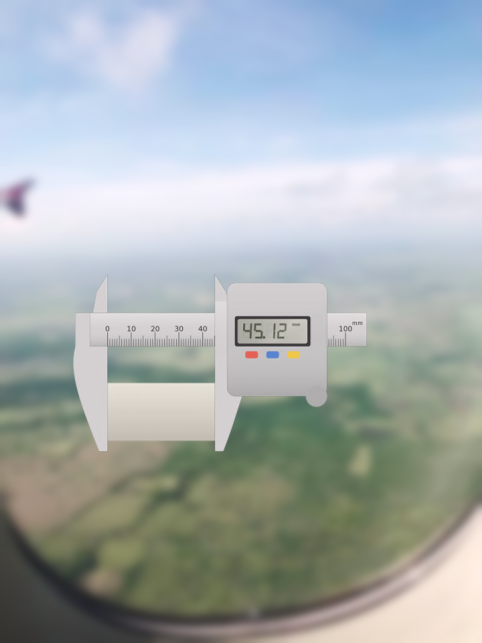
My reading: 45.12 mm
